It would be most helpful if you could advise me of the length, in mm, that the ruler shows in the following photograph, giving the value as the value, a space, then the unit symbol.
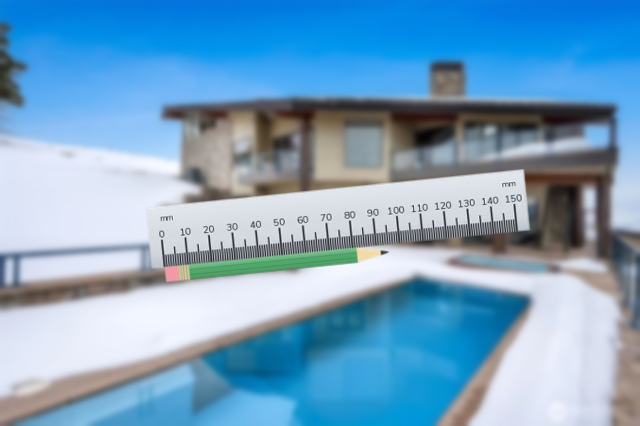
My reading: 95 mm
